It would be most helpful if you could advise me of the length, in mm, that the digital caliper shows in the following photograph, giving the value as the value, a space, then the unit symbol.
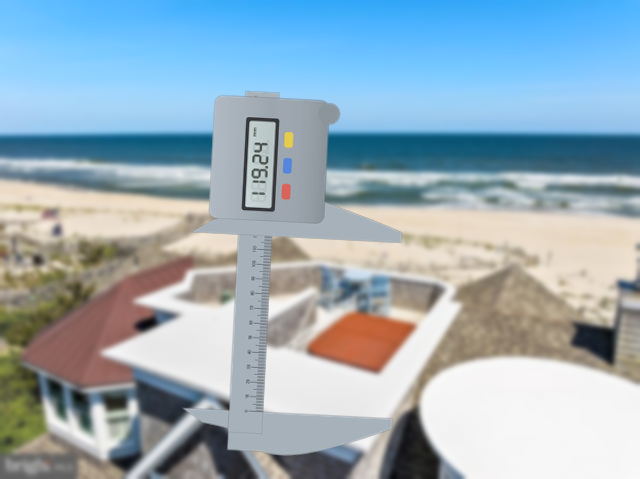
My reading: 119.24 mm
